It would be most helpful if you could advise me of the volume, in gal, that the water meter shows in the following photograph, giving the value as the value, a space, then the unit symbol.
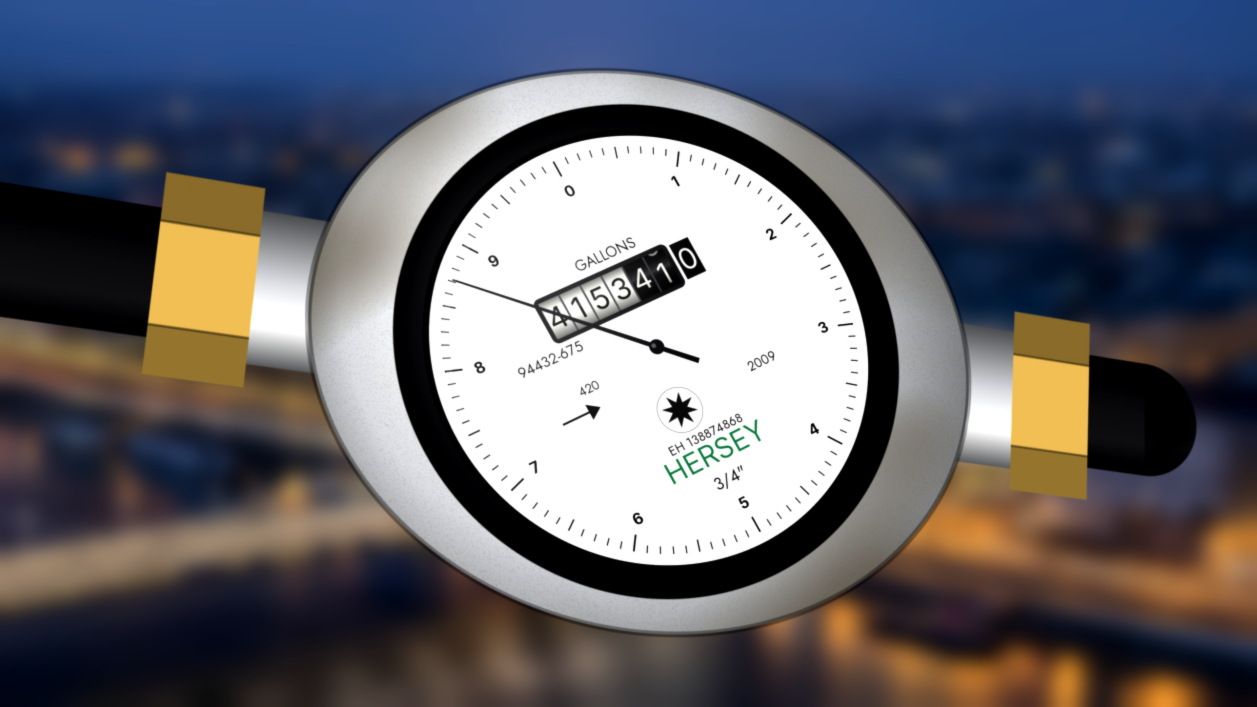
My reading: 4153408.7 gal
